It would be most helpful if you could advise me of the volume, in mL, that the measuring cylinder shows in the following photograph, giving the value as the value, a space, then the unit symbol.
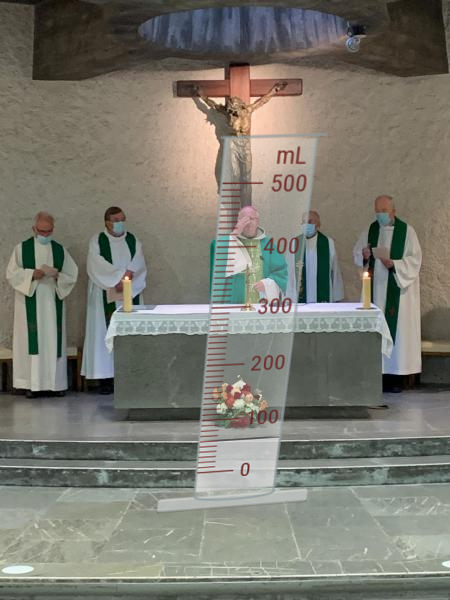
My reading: 60 mL
